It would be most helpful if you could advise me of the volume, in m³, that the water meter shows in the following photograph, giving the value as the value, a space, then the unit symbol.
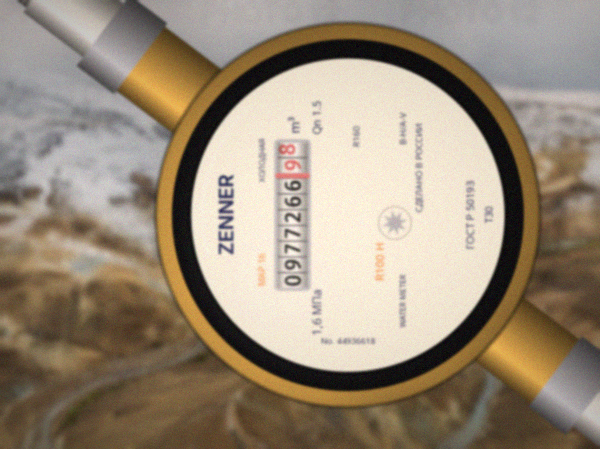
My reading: 977266.98 m³
